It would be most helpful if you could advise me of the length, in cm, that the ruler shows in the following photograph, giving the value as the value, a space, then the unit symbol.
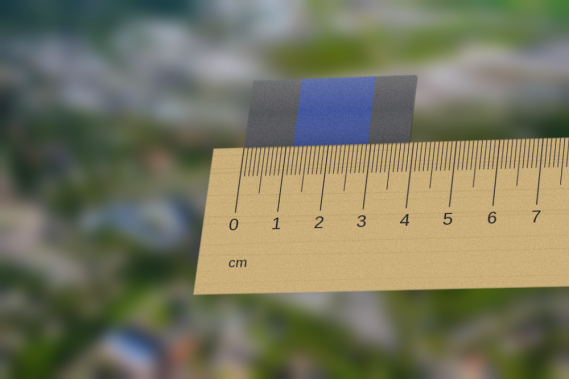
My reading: 3.9 cm
